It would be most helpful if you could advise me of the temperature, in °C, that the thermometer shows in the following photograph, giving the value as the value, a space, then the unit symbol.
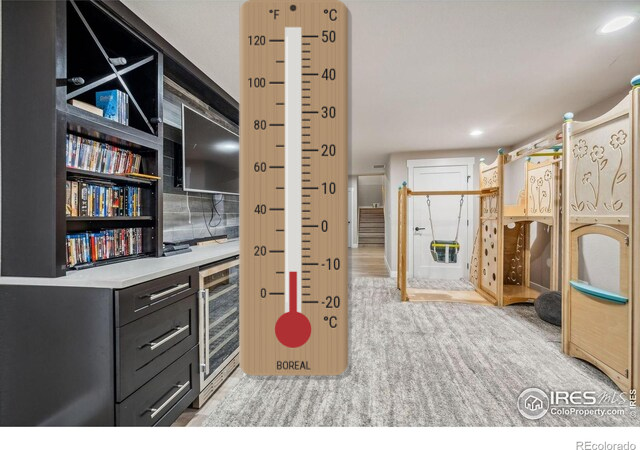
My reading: -12 °C
